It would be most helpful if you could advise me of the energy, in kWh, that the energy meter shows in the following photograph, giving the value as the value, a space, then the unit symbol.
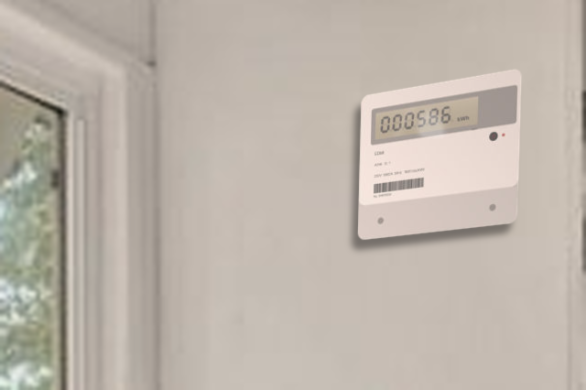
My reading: 586 kWh
